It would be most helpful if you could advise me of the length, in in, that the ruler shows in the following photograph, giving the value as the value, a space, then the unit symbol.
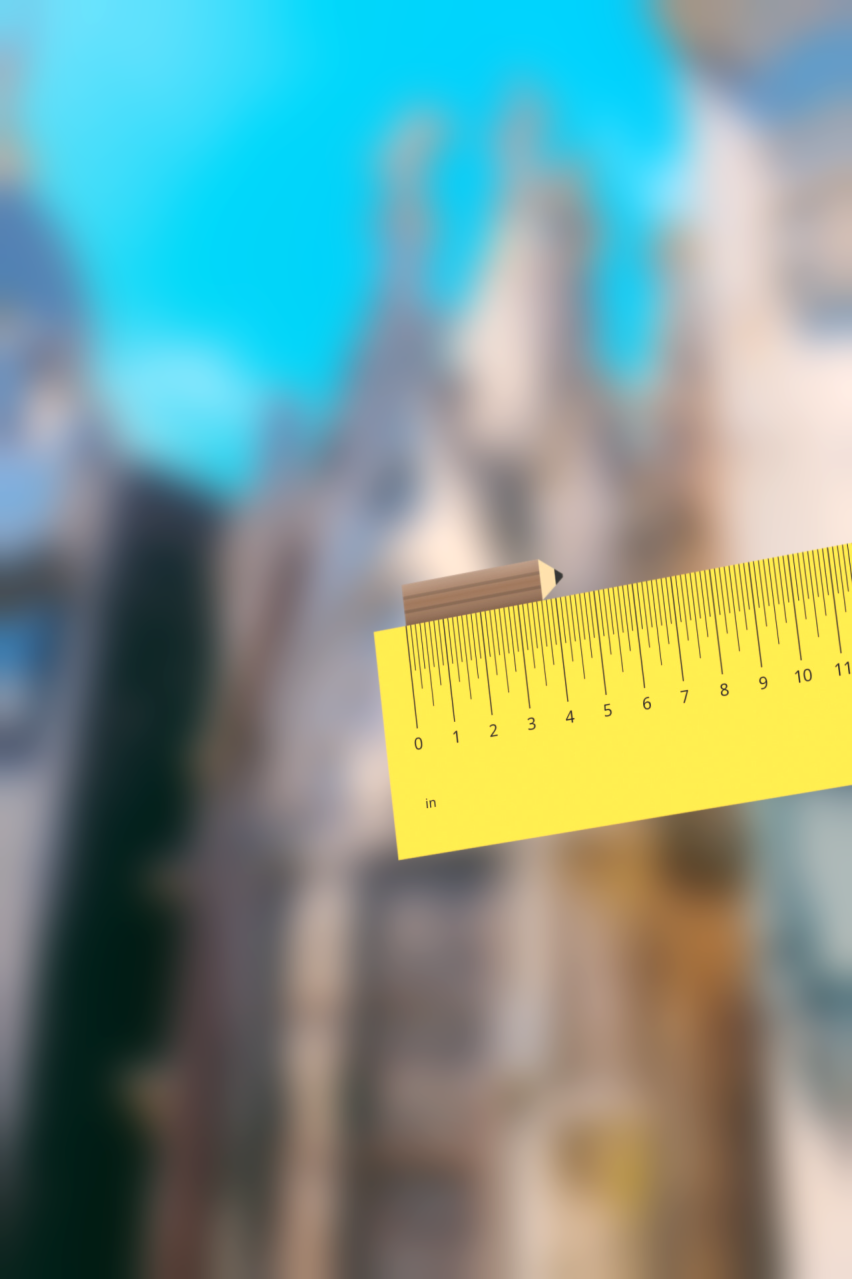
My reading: 4.25 in
